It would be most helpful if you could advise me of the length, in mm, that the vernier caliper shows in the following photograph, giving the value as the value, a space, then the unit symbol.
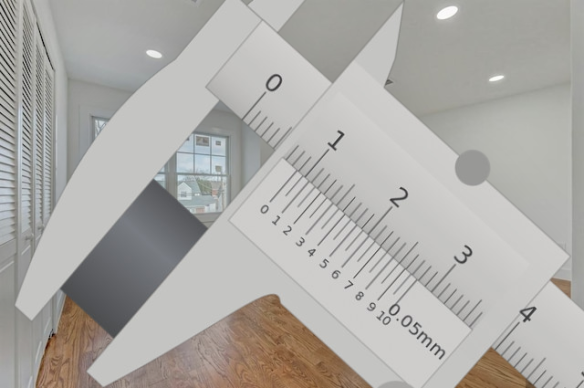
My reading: 8.8 mm
